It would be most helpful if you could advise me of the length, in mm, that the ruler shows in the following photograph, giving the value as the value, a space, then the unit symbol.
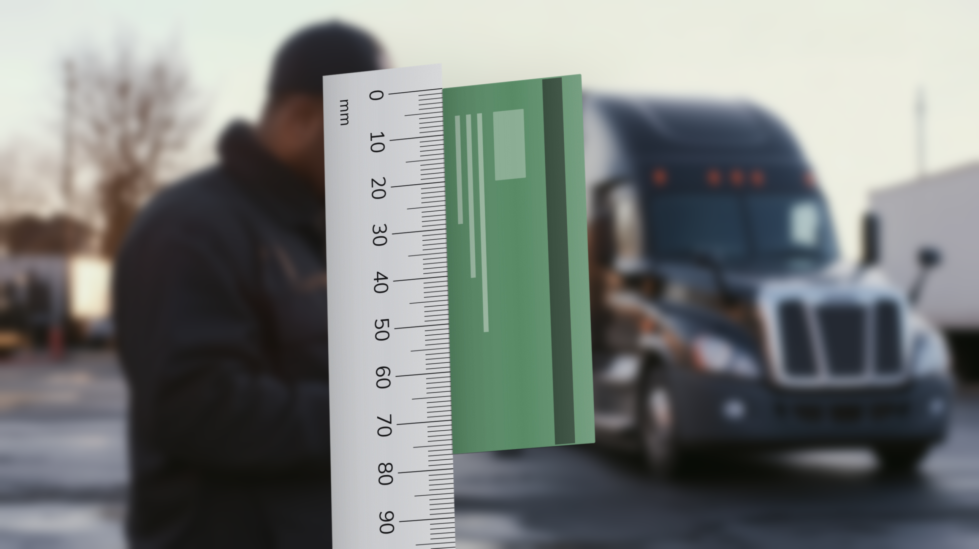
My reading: 77 mm
